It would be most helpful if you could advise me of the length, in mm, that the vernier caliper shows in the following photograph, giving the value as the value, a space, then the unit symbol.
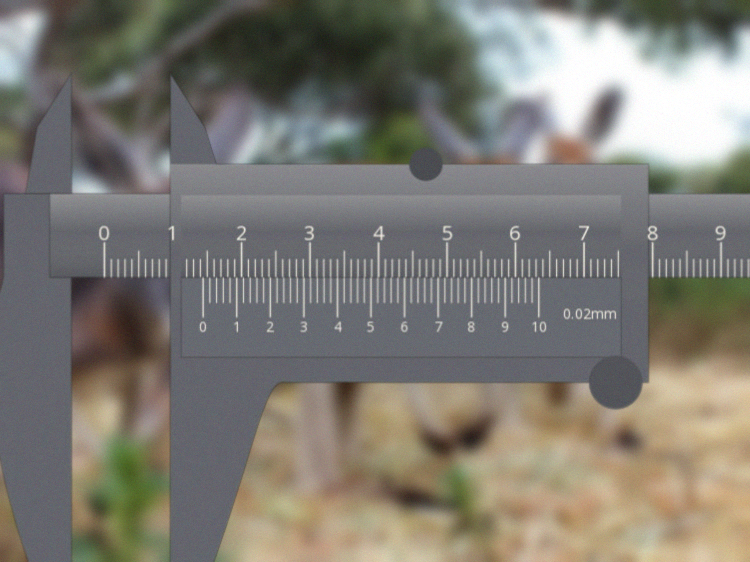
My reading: 14.4 mm
